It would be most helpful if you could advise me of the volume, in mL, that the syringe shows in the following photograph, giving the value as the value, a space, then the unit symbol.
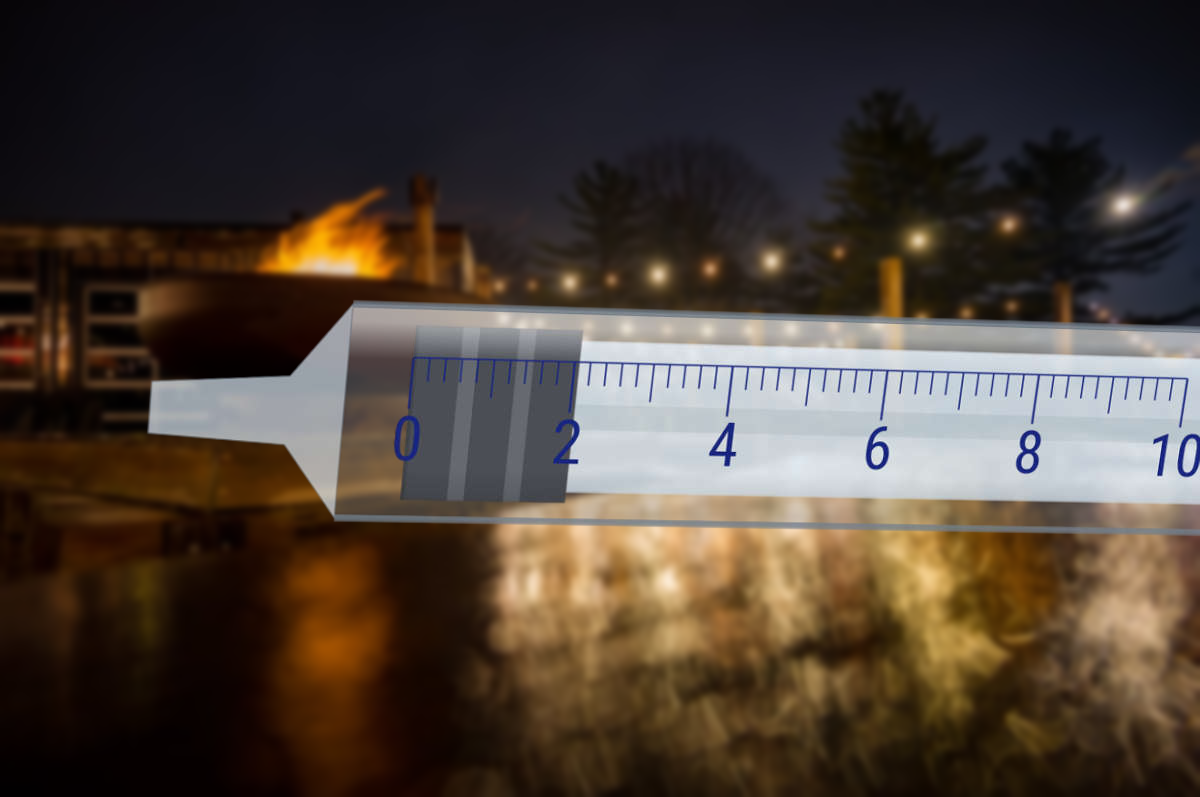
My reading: 0 mL
